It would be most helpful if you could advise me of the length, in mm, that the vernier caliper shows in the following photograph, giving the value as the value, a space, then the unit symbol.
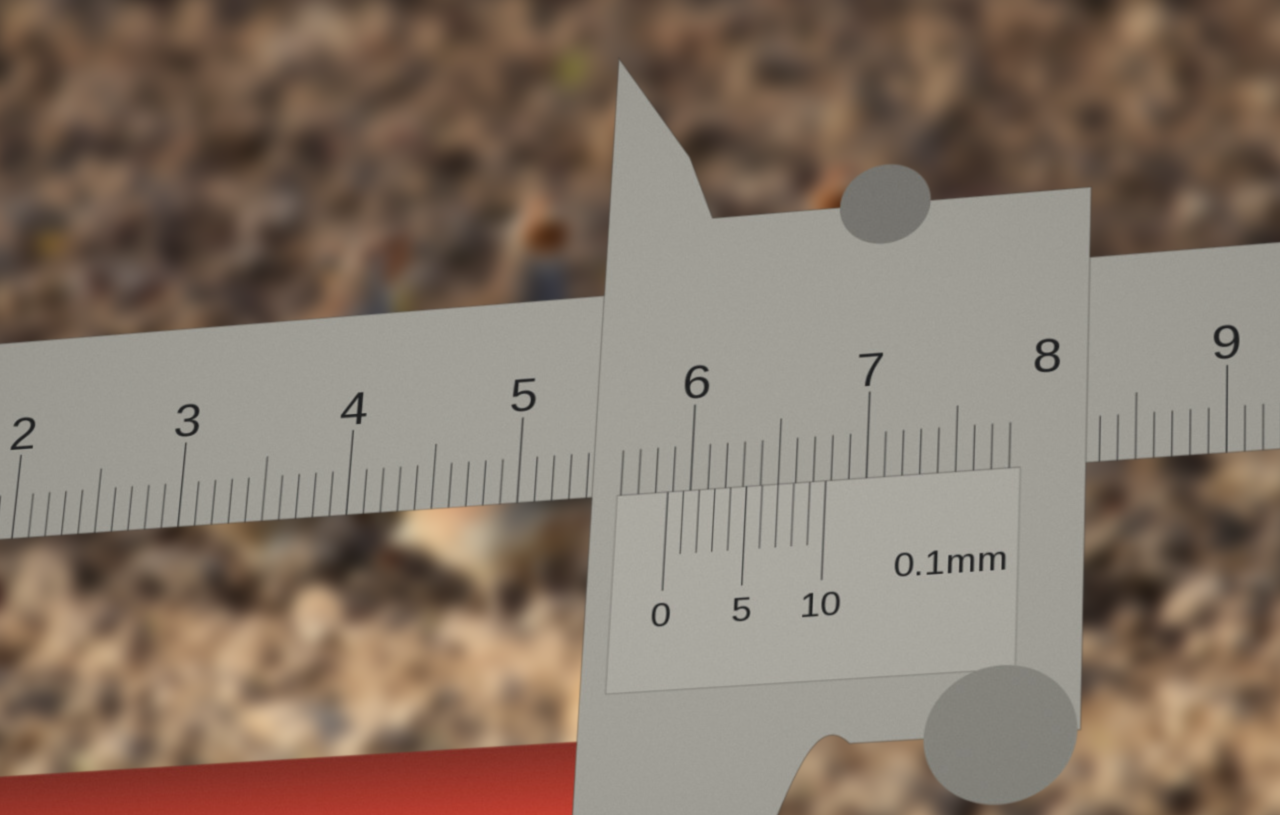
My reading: 58.7 mm
